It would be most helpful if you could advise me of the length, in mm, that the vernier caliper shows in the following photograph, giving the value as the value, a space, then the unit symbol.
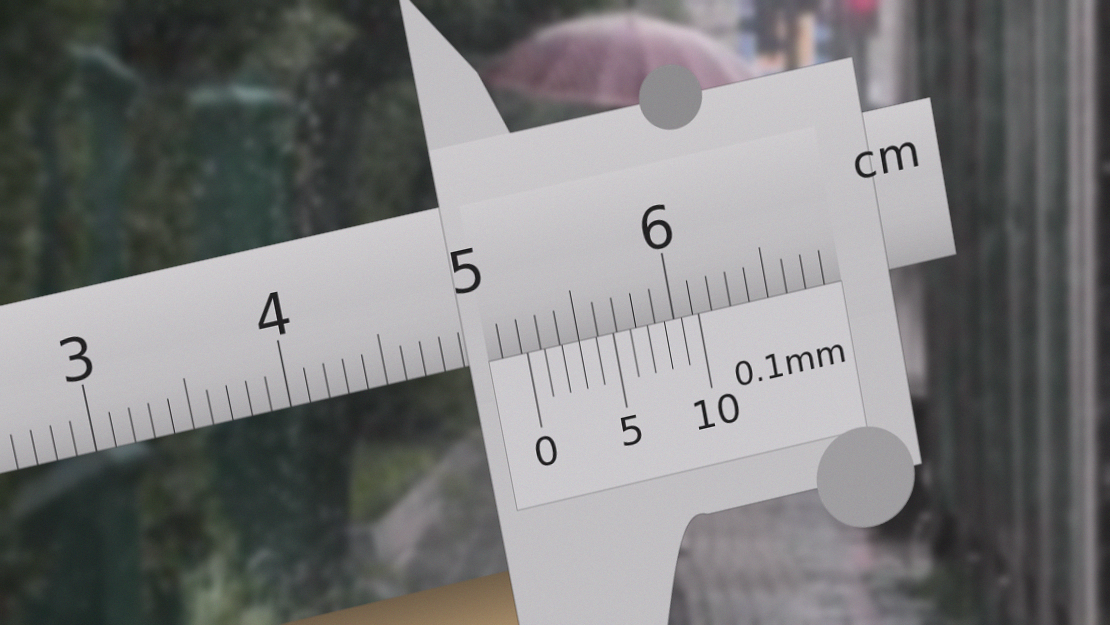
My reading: 52.3 mm
